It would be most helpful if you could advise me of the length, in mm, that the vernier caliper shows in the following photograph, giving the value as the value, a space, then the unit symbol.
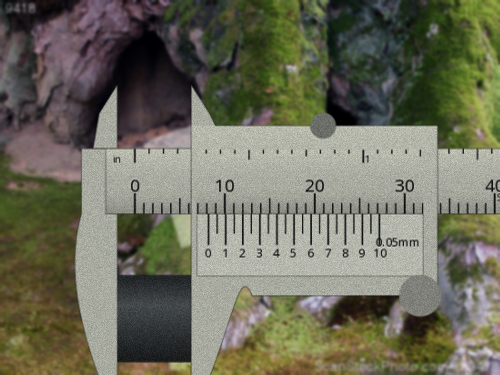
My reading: 8.2 mm
